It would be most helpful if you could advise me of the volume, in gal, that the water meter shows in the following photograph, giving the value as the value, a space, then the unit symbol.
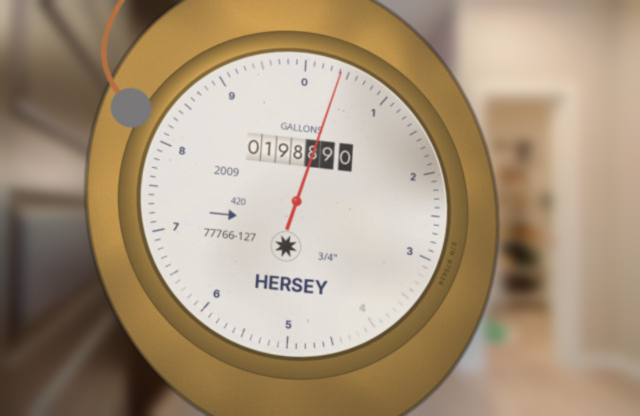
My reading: 198890.4 gal
